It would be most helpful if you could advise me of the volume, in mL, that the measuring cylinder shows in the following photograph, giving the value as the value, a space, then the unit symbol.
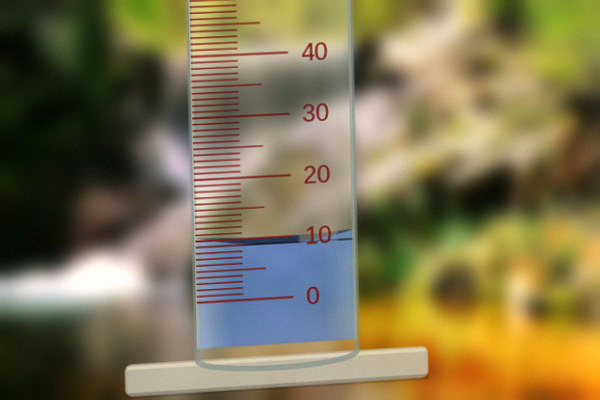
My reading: 9 mL
